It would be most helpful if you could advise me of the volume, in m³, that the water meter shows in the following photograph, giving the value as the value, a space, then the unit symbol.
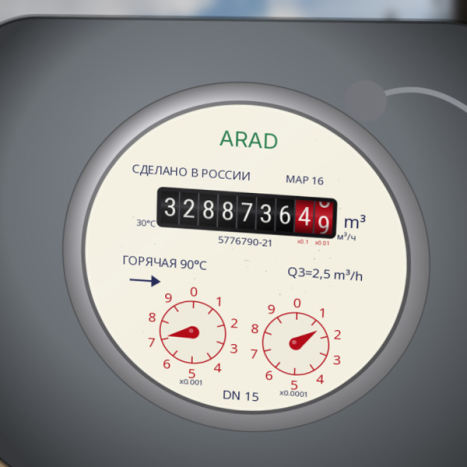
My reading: 3288736.4871 m³
